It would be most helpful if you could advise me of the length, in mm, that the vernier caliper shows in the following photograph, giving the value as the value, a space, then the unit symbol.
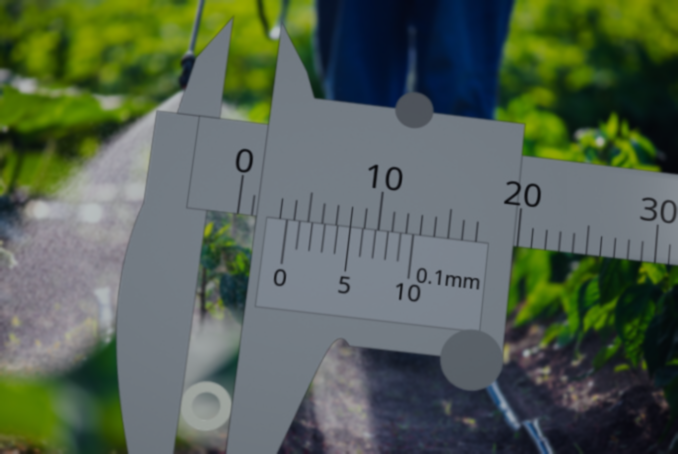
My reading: 3.5 mm
